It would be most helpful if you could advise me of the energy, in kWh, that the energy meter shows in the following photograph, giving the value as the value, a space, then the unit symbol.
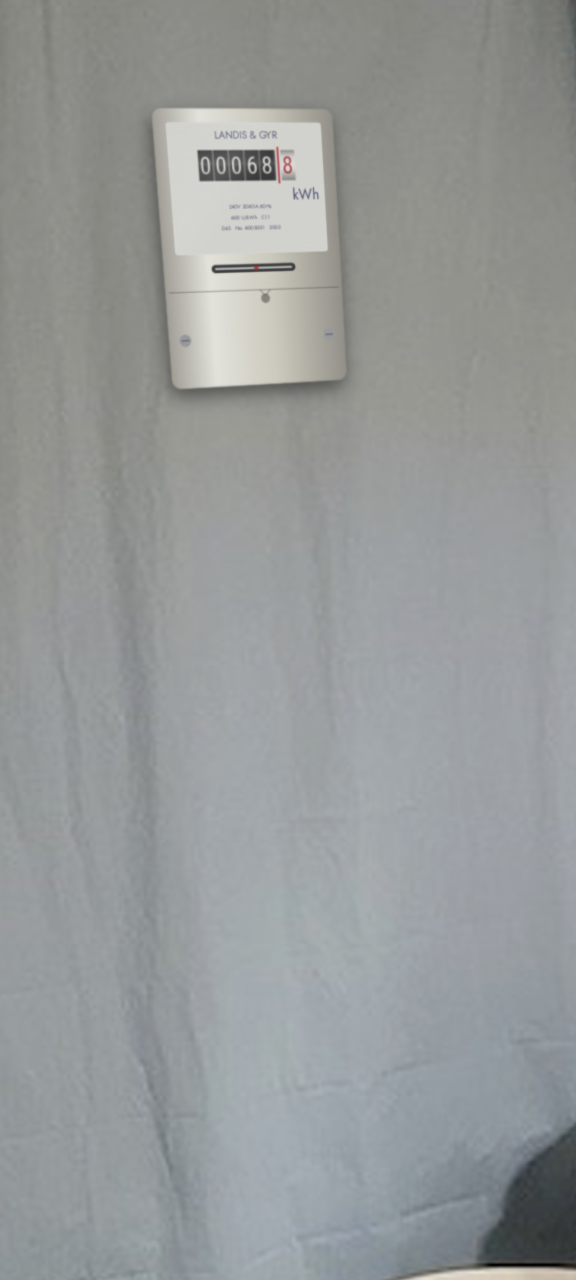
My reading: 68.8 kWh
